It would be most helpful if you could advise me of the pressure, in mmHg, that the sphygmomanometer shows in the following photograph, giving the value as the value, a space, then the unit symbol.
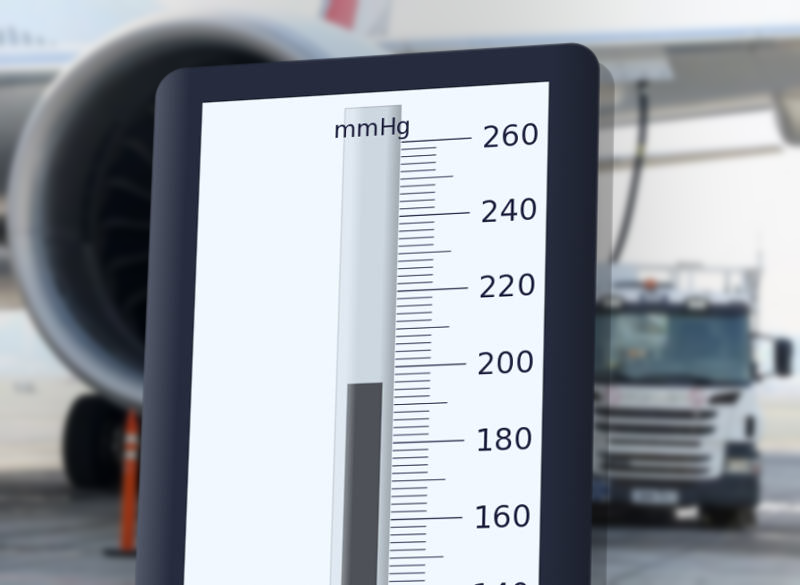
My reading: 196 mmHg
